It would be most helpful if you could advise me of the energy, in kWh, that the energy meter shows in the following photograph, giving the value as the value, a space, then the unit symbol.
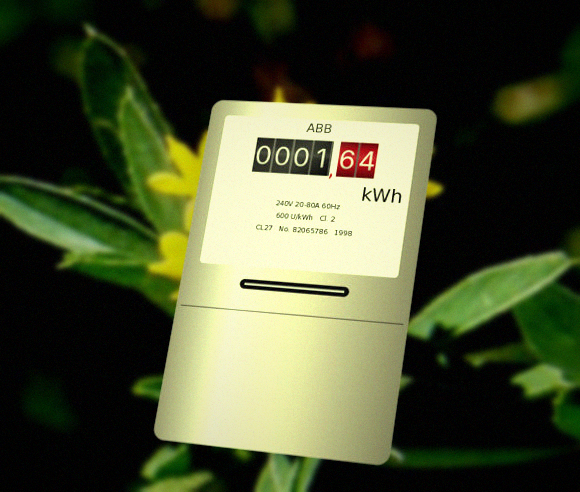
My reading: 1.64 kWh
